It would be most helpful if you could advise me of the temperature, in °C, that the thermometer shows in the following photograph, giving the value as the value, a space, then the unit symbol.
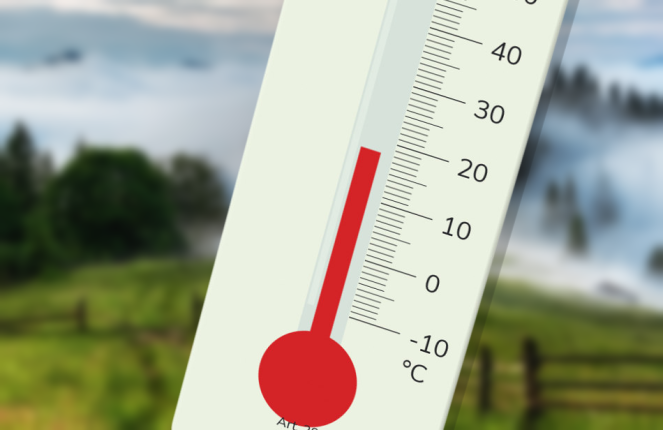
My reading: 18 °C
